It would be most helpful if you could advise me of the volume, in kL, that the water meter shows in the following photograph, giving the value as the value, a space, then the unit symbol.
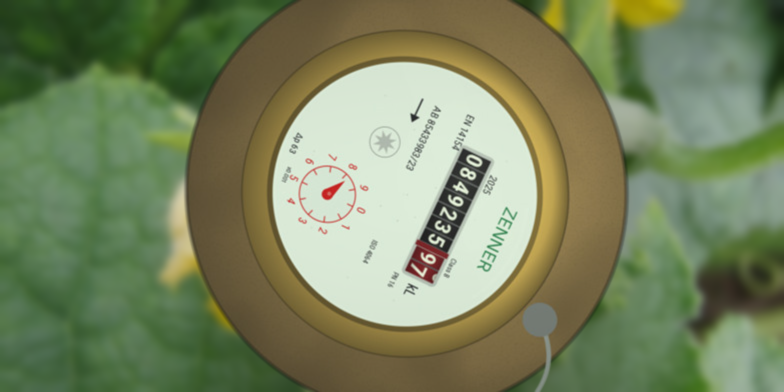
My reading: 849235.968 kL
